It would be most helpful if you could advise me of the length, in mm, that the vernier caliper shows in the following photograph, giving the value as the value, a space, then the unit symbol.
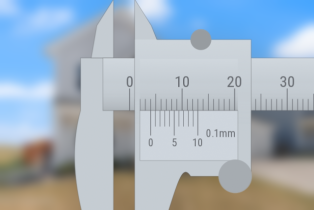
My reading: 4.0 mm
